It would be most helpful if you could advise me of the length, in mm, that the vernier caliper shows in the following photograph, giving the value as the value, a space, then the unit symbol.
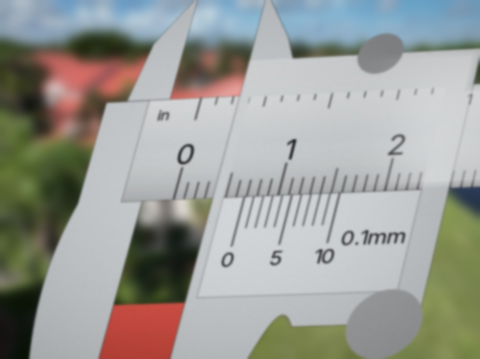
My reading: 6.8 mm
